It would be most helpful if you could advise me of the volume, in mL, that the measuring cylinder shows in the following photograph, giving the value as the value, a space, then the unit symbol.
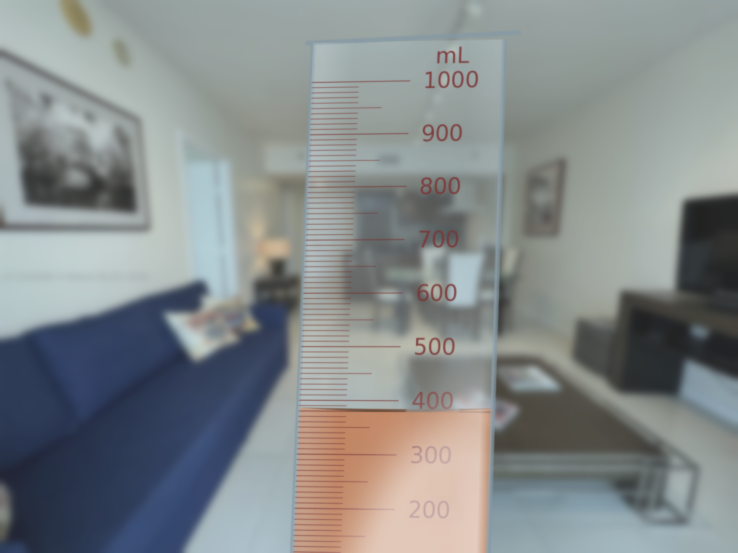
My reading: 380 mL
